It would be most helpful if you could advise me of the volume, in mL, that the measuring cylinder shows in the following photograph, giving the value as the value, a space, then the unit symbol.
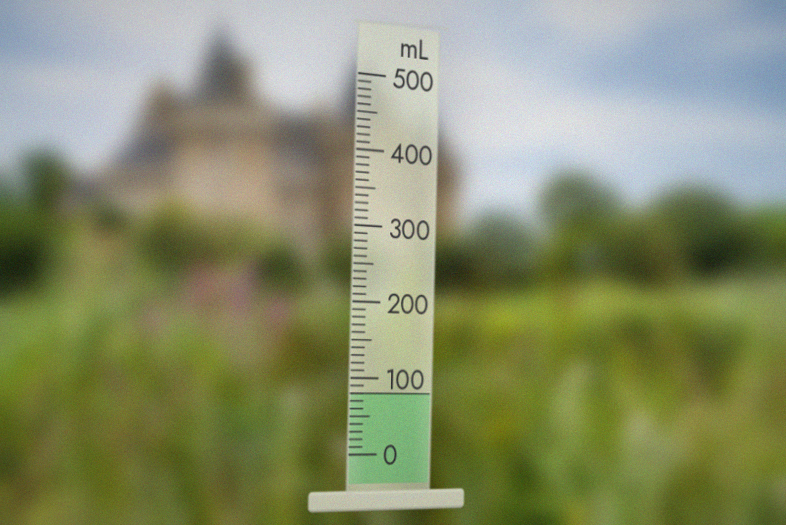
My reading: 80 mL
